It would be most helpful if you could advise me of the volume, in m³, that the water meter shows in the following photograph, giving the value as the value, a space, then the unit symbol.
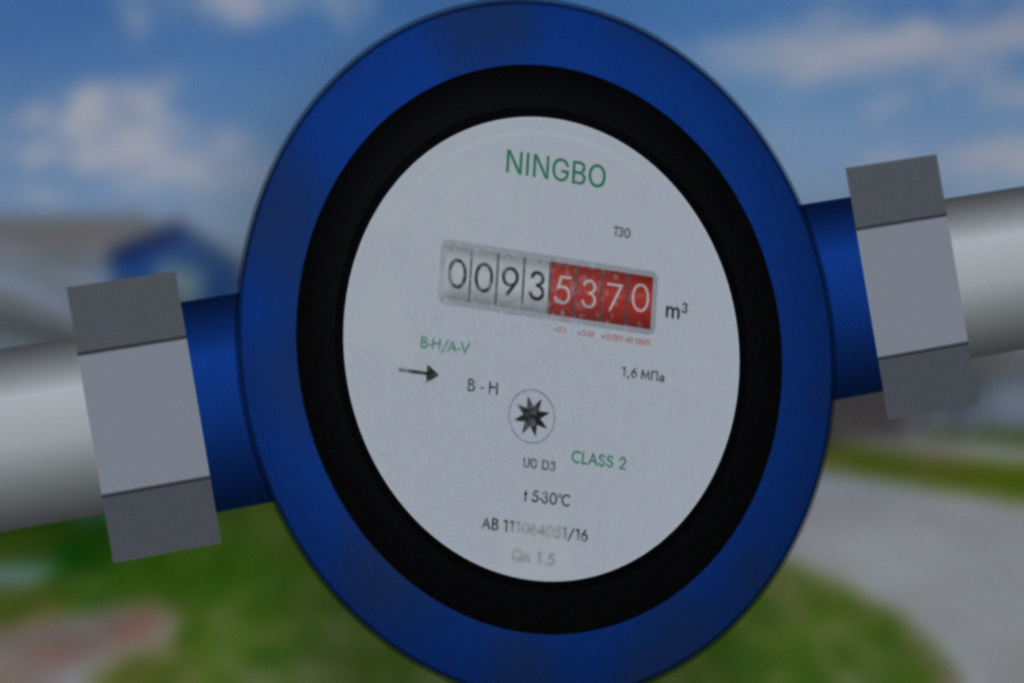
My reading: 93.5370 m³
